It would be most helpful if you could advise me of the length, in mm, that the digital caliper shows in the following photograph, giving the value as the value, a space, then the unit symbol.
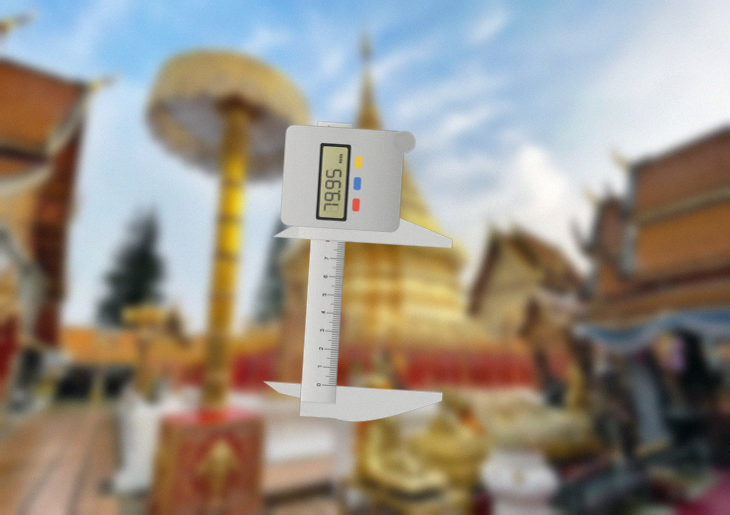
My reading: 79.95 mm
